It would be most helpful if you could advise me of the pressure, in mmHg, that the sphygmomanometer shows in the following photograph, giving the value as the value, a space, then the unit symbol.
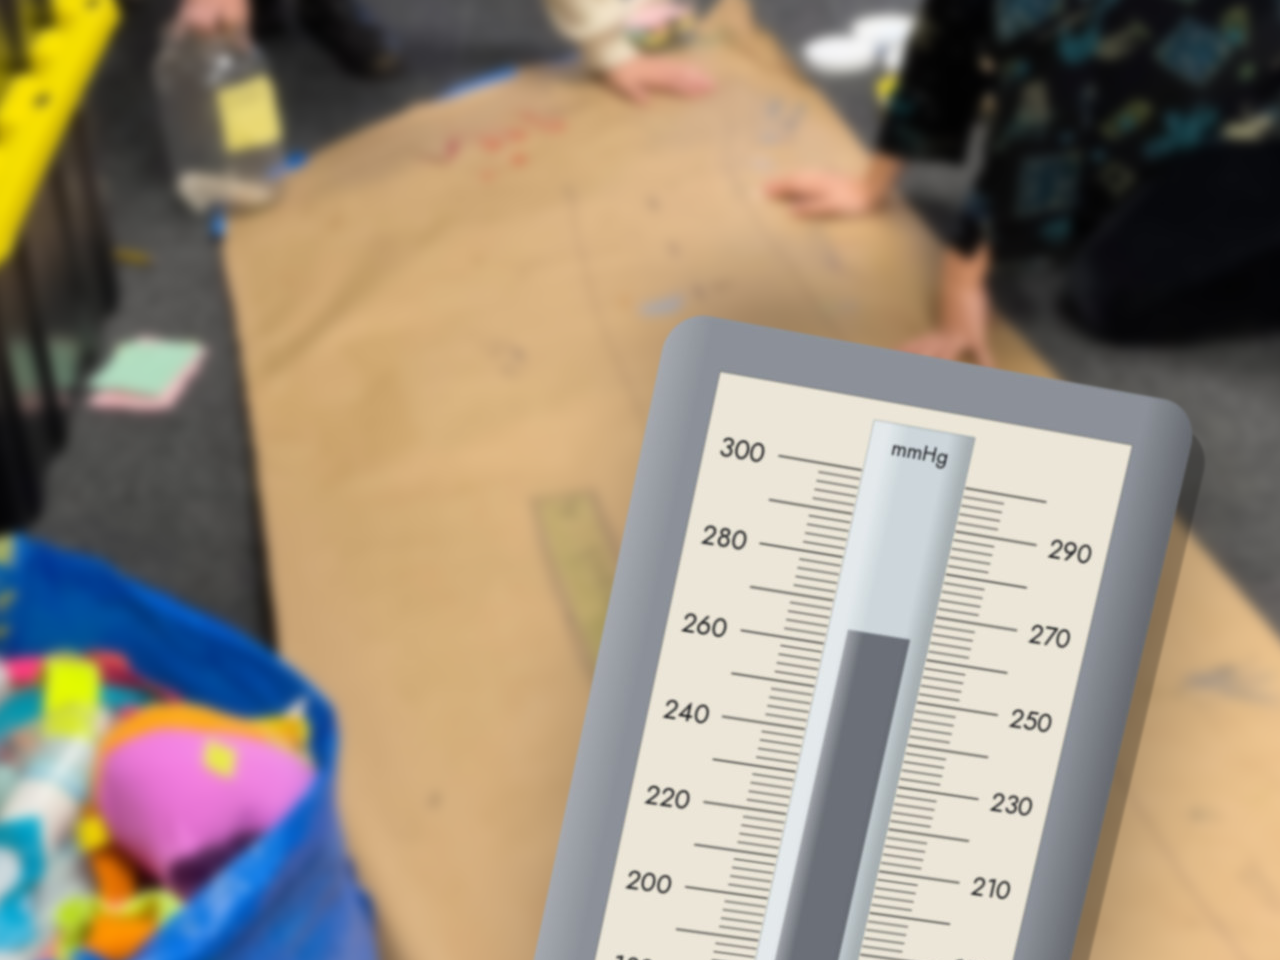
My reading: 264 mmHg
